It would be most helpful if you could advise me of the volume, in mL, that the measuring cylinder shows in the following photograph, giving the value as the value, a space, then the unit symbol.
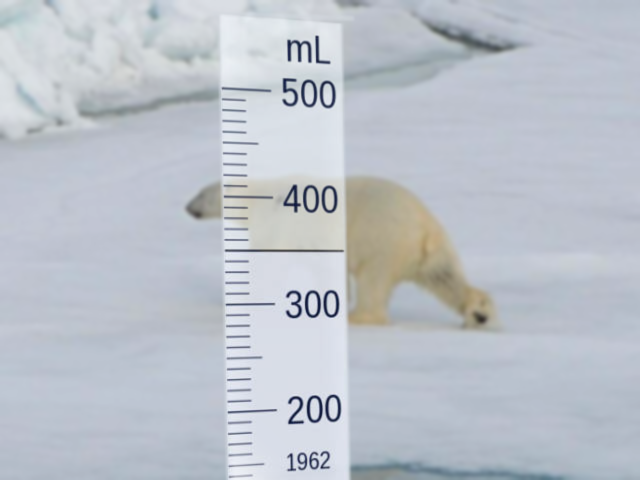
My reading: 350 mL
